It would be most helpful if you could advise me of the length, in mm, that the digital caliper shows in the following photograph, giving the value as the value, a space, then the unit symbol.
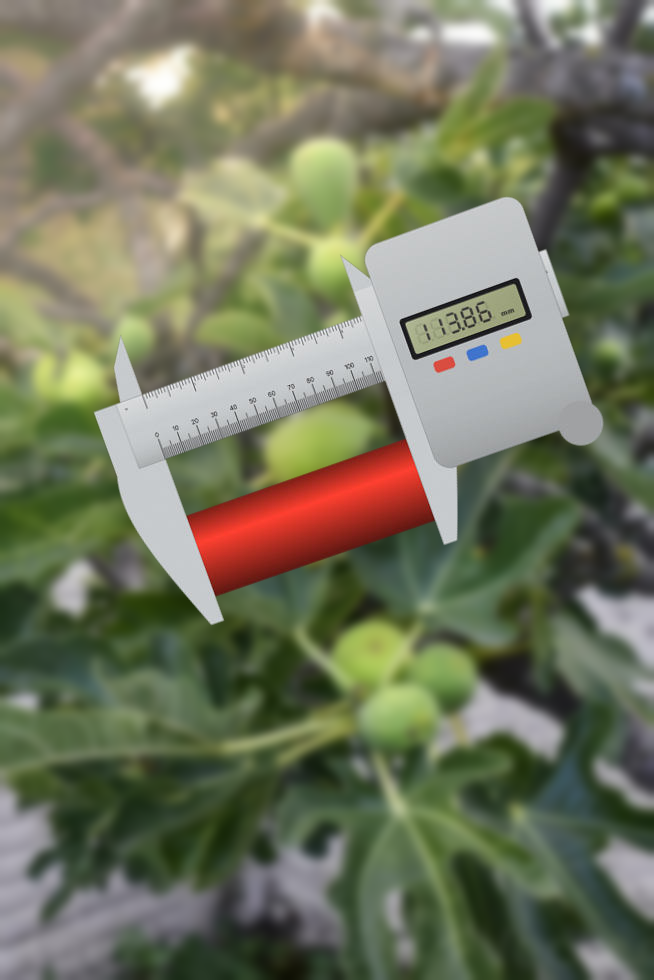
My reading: 113.86 mm
